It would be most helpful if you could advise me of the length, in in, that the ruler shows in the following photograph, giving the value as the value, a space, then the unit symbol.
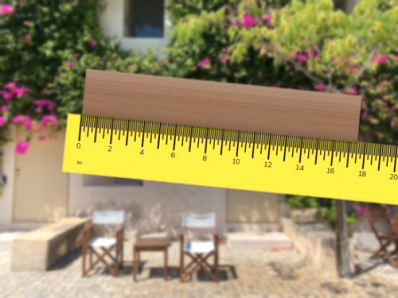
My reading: 17.5 in
